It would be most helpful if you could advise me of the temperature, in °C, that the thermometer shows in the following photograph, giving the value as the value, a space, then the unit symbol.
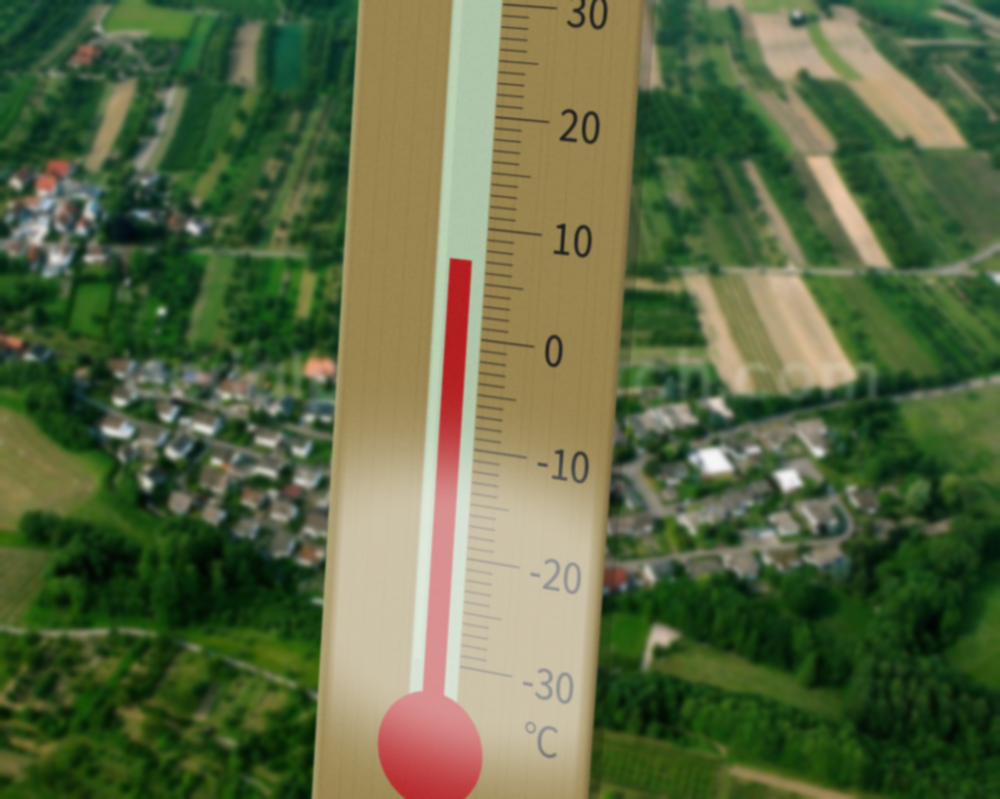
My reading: 7 °C
